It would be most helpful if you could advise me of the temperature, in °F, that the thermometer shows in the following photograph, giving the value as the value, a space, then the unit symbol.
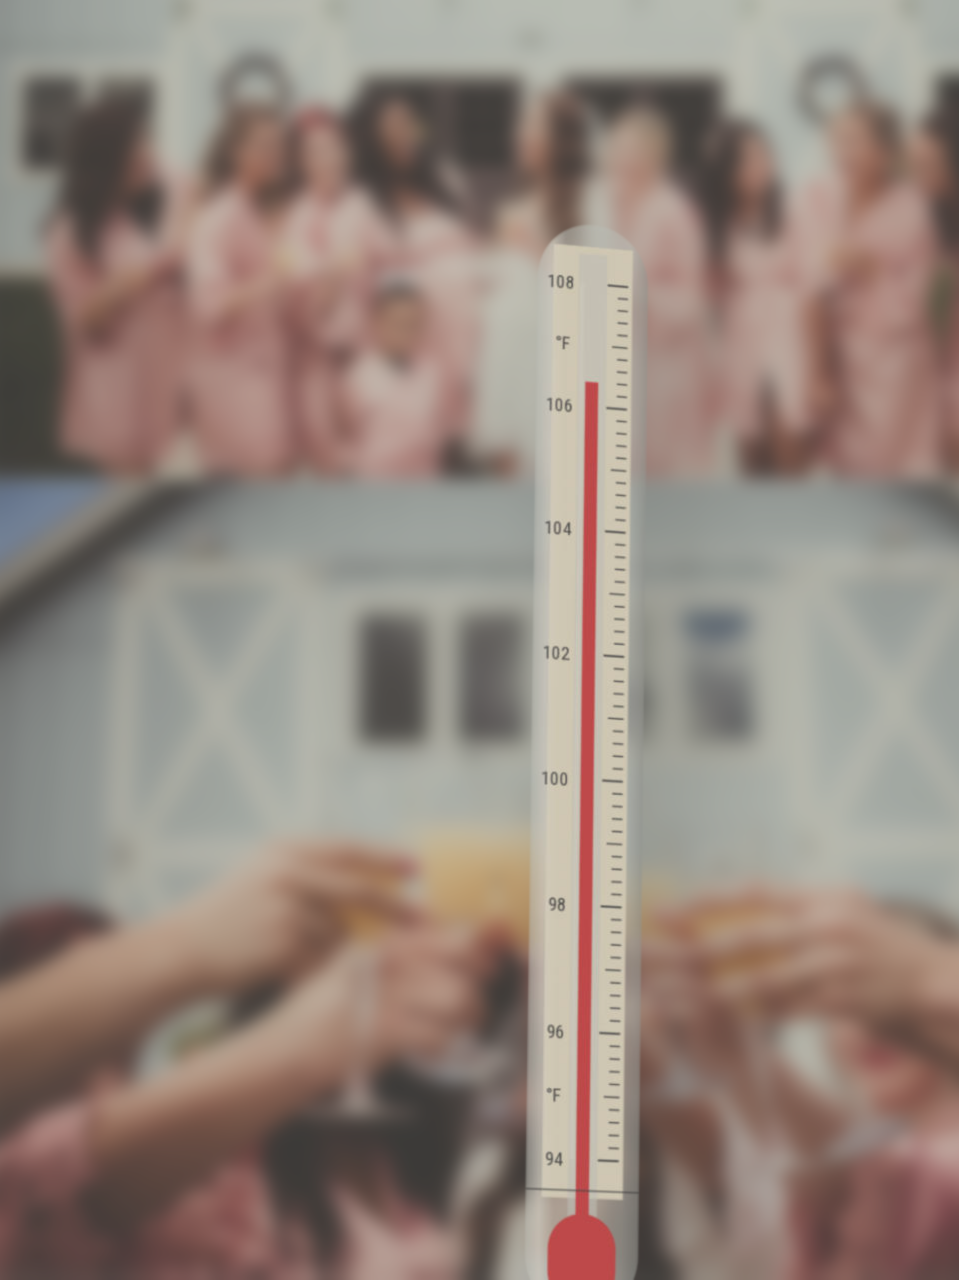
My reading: 106.4 °F
